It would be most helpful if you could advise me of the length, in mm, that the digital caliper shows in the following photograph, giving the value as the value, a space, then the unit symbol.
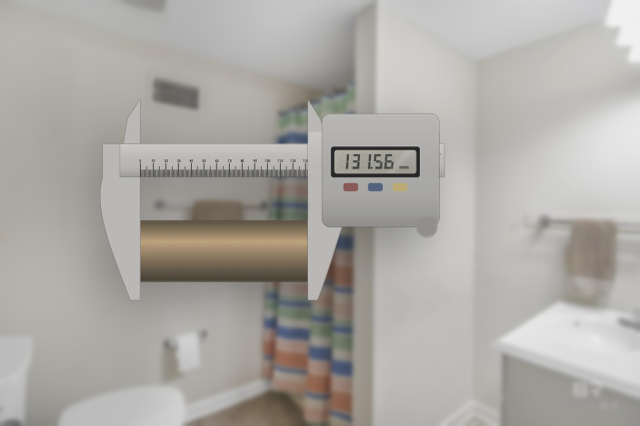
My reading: 131.56 mm
